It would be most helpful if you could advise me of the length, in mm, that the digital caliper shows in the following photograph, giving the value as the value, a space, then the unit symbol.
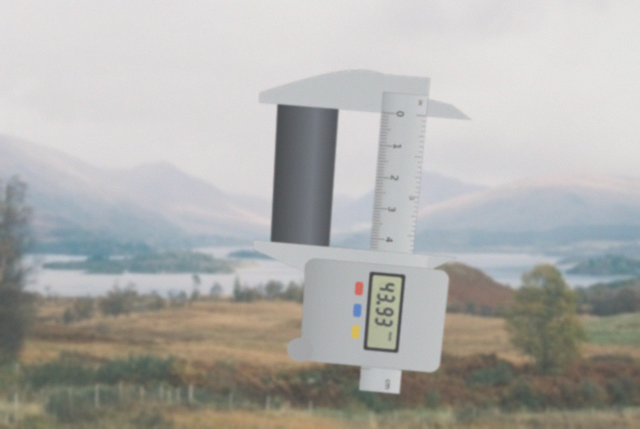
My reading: 43.93 mm
